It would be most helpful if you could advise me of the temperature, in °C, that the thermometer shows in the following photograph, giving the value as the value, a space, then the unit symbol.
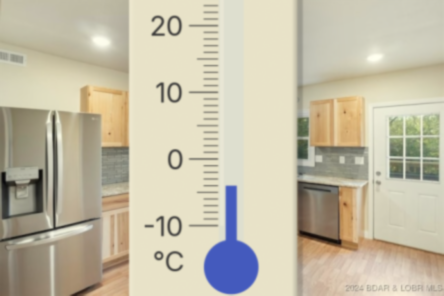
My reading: -4 °C
